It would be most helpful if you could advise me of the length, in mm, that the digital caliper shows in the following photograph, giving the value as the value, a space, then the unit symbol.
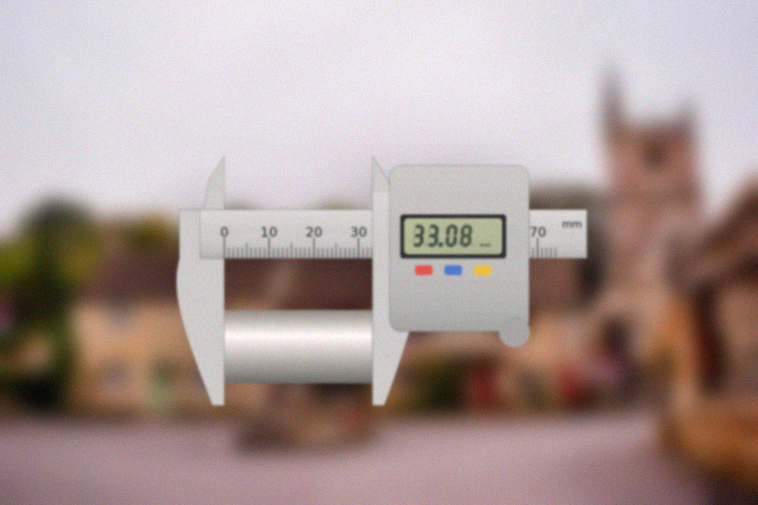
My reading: 33.08 mm
